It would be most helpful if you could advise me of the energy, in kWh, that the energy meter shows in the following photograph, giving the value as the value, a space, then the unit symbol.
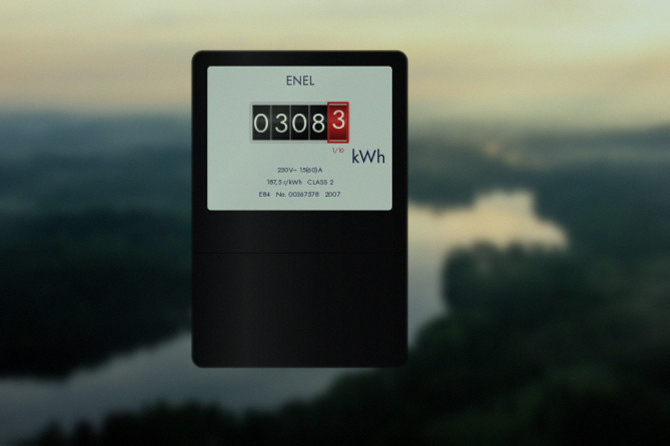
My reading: 308.3 kWh
